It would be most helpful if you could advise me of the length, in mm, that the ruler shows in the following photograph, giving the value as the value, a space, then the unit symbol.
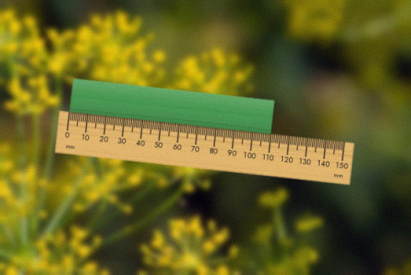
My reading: 110 mm
